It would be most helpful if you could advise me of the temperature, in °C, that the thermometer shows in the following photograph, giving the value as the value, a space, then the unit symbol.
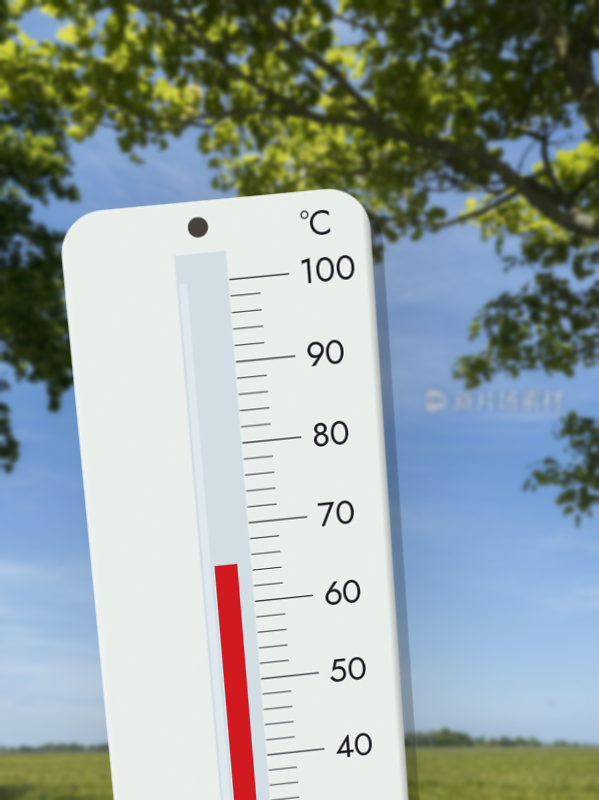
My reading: 65 °C
